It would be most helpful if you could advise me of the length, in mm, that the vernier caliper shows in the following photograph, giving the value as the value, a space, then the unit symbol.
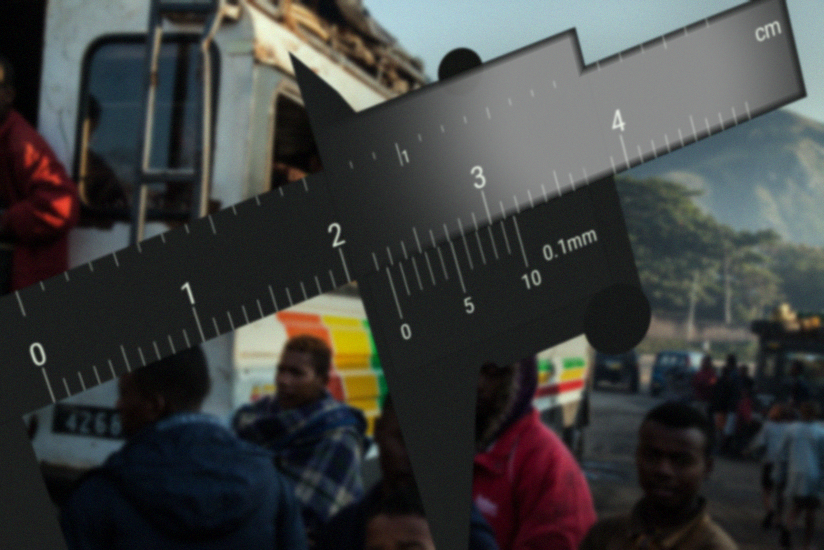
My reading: 22.6 mm
